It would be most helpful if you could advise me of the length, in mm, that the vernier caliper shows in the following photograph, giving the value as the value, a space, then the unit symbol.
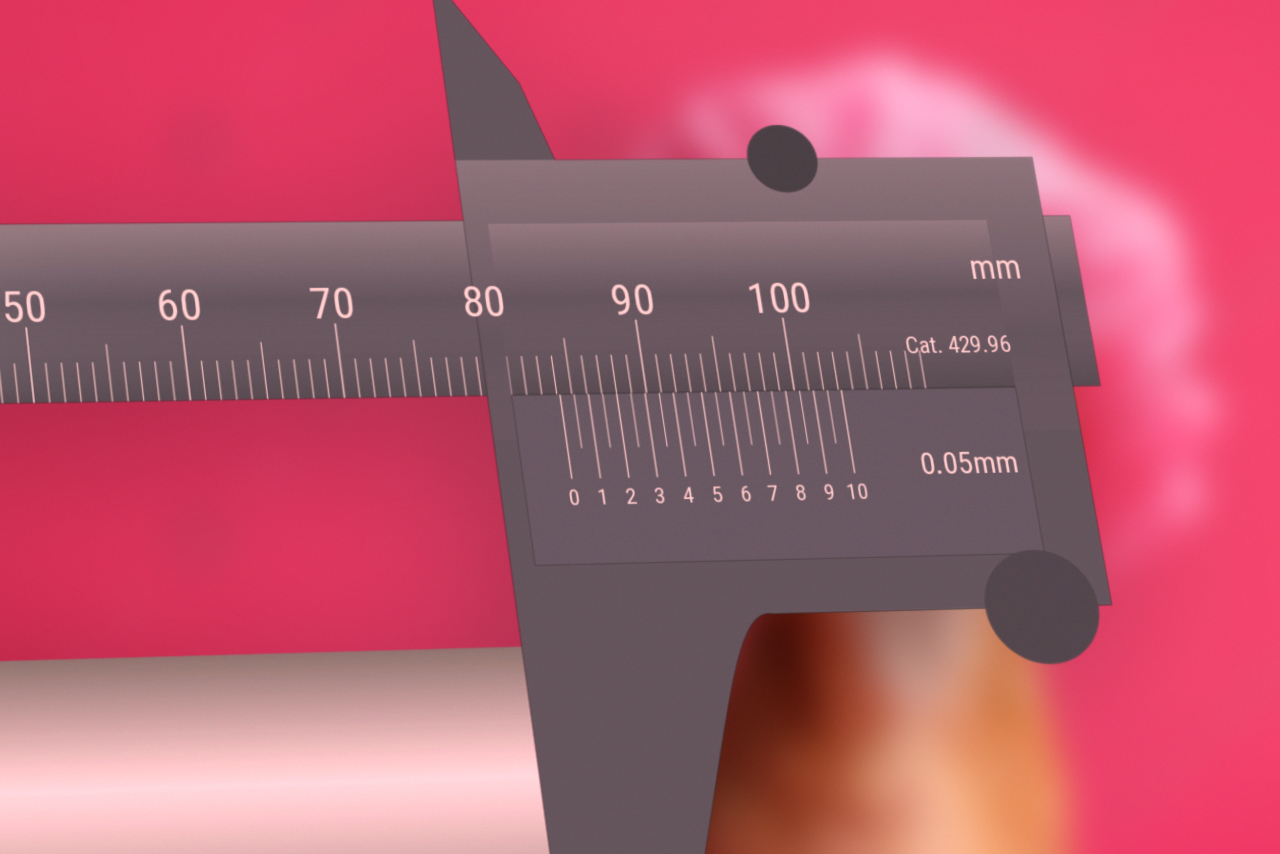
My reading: 84.2 mm
